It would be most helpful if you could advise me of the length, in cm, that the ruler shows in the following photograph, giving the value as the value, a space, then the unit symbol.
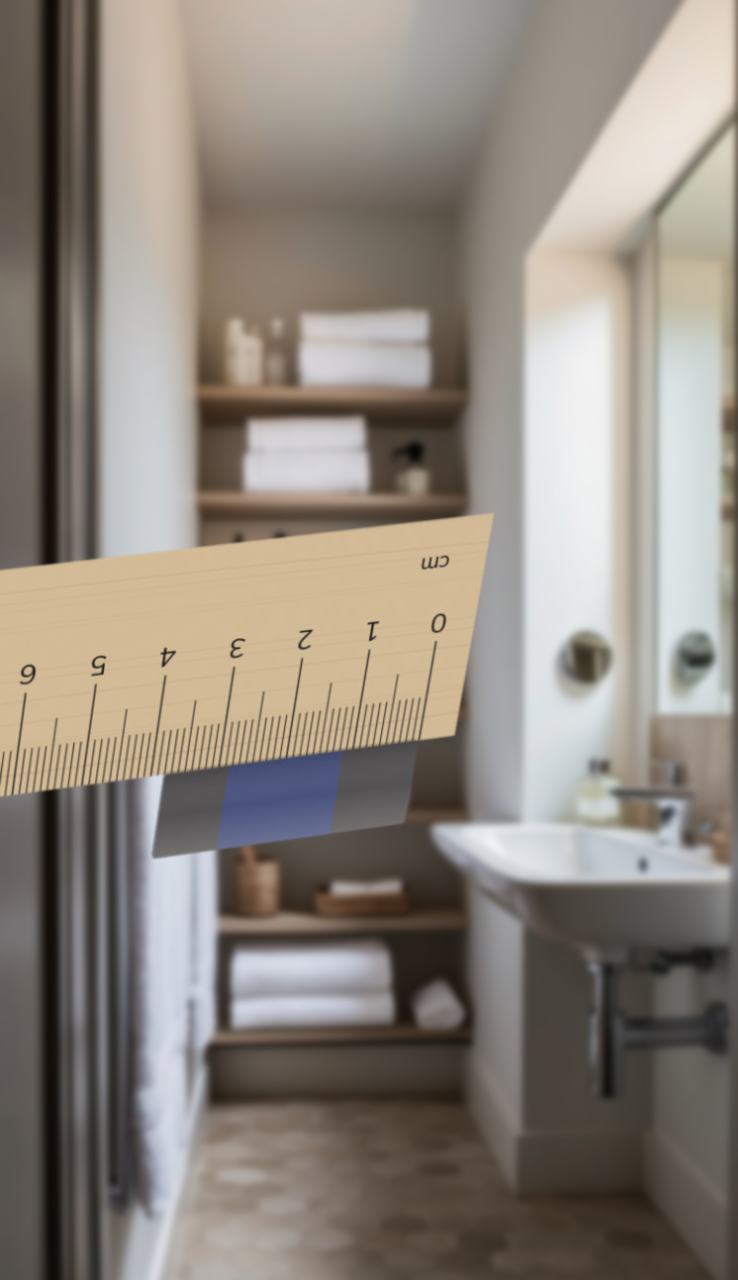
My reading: 3.8 cm
